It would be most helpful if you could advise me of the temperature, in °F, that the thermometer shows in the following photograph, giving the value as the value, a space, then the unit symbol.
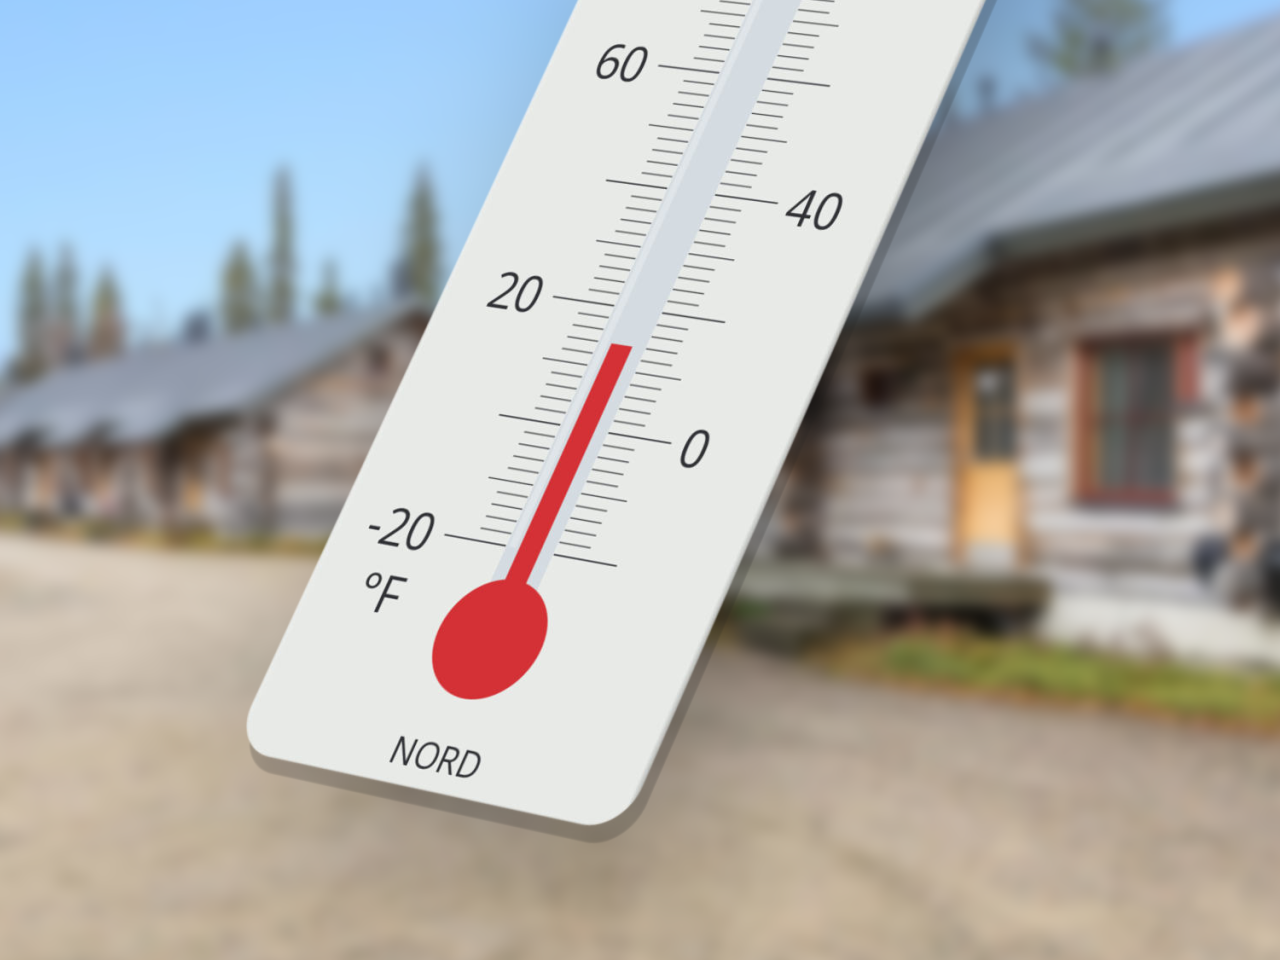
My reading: 14 °F
